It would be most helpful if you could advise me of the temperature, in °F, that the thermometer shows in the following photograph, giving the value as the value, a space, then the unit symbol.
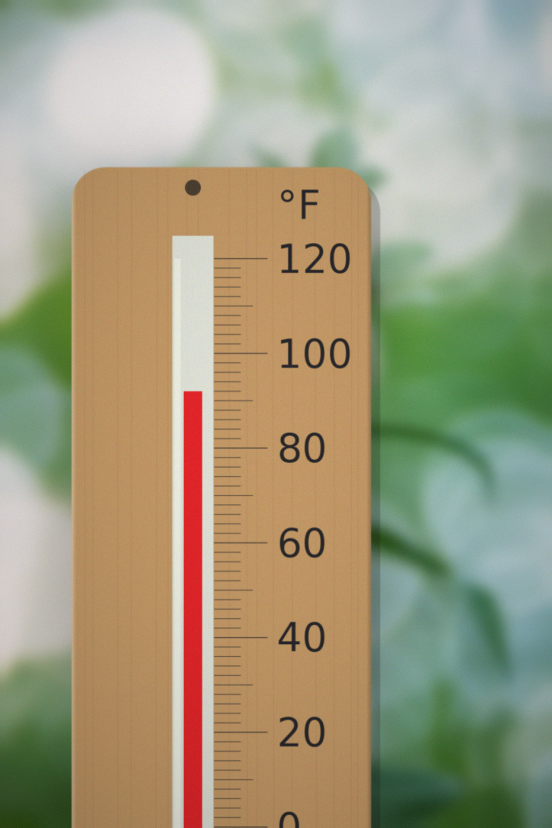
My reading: 92 °F
